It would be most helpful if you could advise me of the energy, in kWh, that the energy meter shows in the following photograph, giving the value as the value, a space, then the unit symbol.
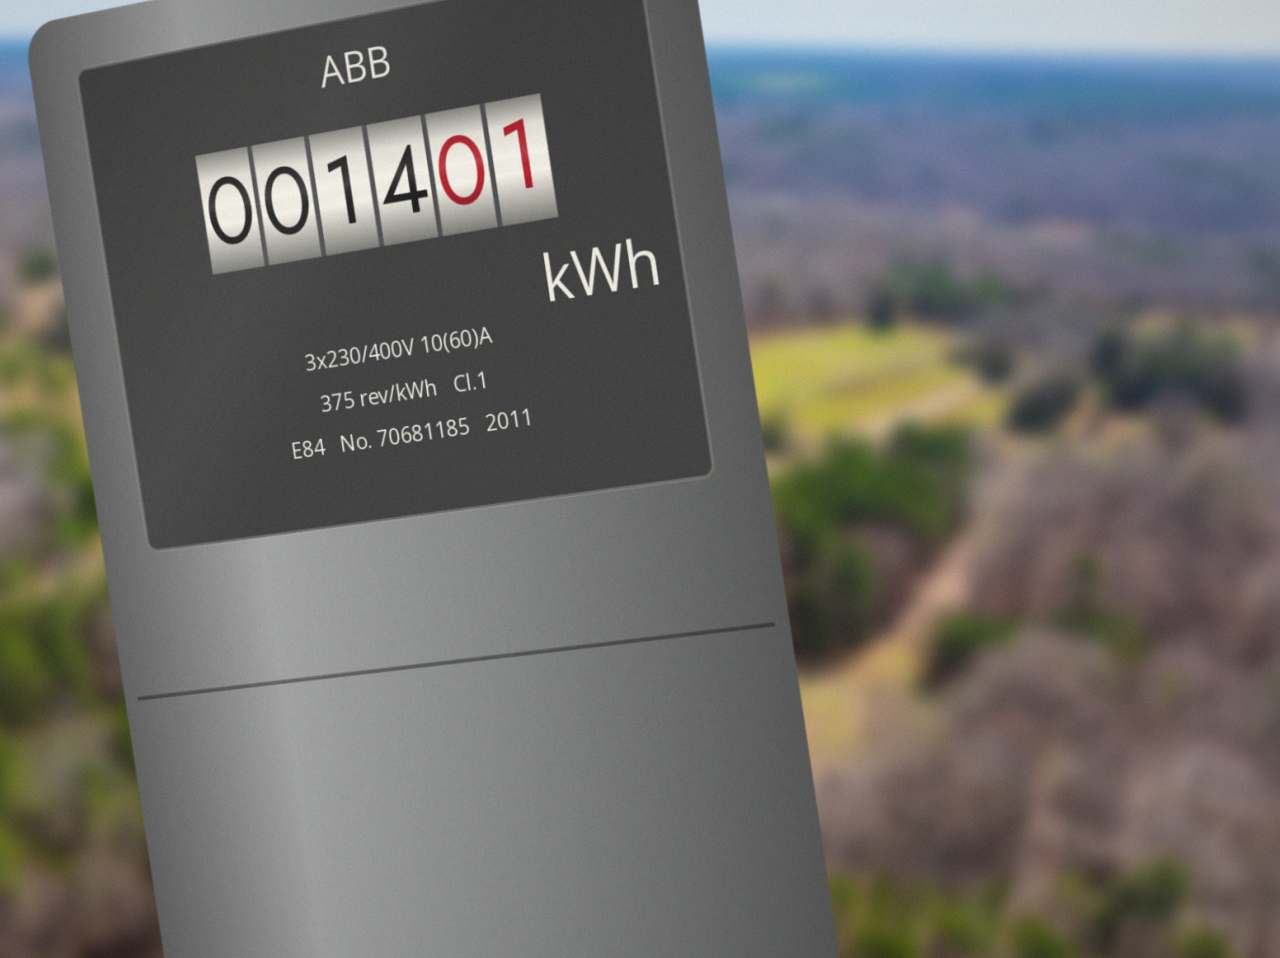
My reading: 14.01 kWh
